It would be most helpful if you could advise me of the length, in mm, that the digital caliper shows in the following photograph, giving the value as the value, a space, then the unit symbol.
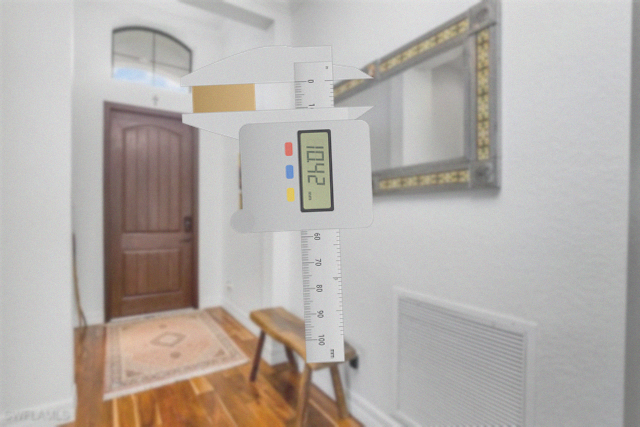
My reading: 10.42 mm
